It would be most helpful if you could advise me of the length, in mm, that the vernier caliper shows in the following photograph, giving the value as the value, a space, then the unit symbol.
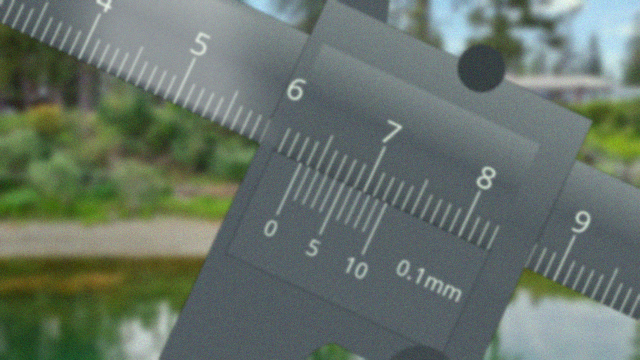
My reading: 63.4 mm
